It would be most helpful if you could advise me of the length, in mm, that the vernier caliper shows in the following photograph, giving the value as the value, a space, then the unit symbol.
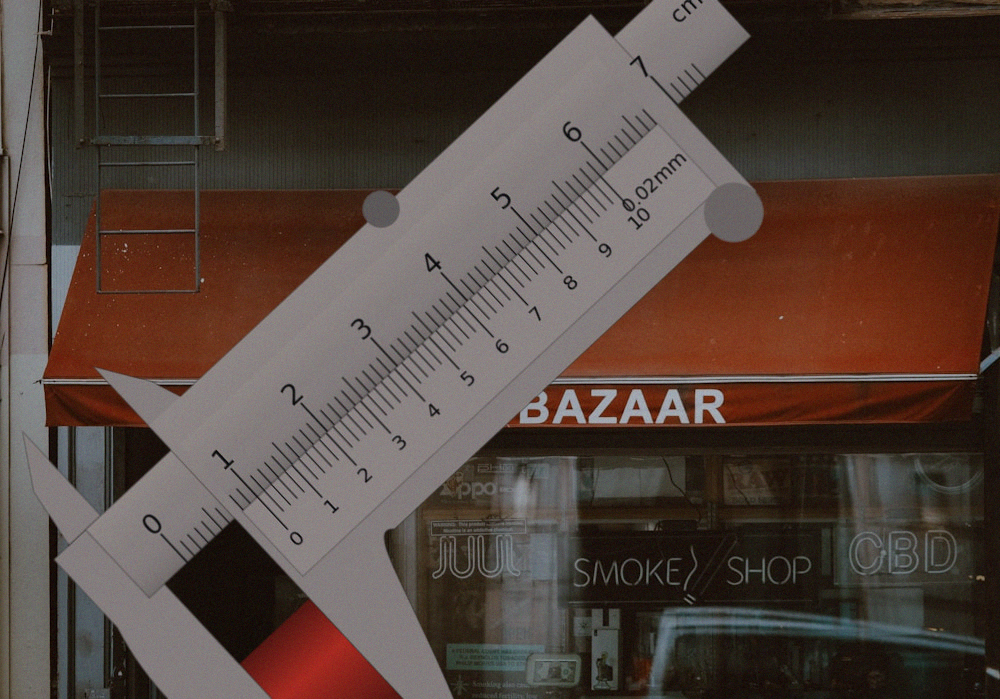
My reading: 10.0 mm
